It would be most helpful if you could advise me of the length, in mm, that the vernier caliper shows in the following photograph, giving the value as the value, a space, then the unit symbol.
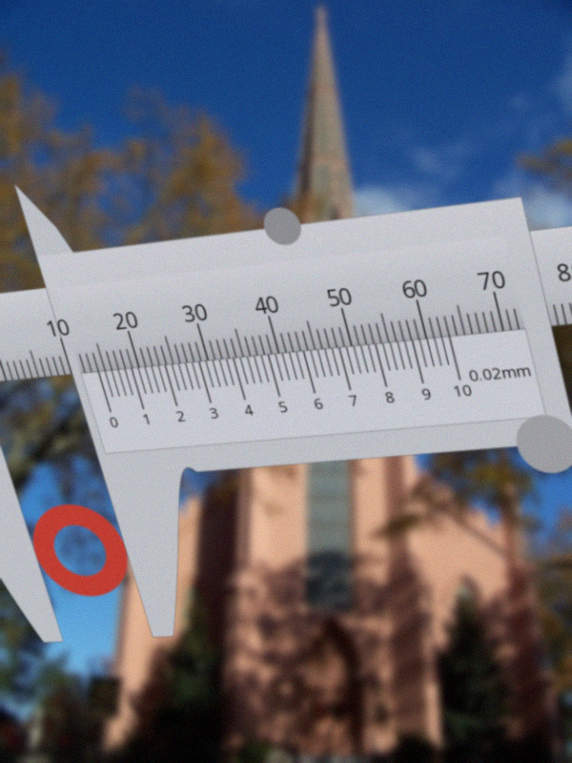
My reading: 14.0 mm
